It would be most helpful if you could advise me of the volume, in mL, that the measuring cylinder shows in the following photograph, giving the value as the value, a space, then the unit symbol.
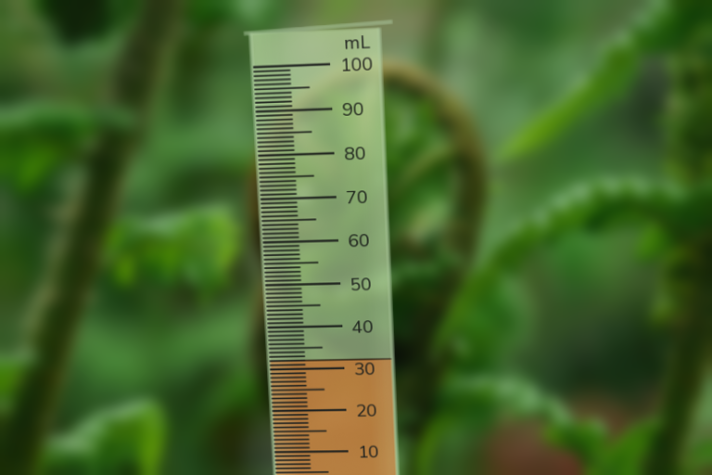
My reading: 32 mL
